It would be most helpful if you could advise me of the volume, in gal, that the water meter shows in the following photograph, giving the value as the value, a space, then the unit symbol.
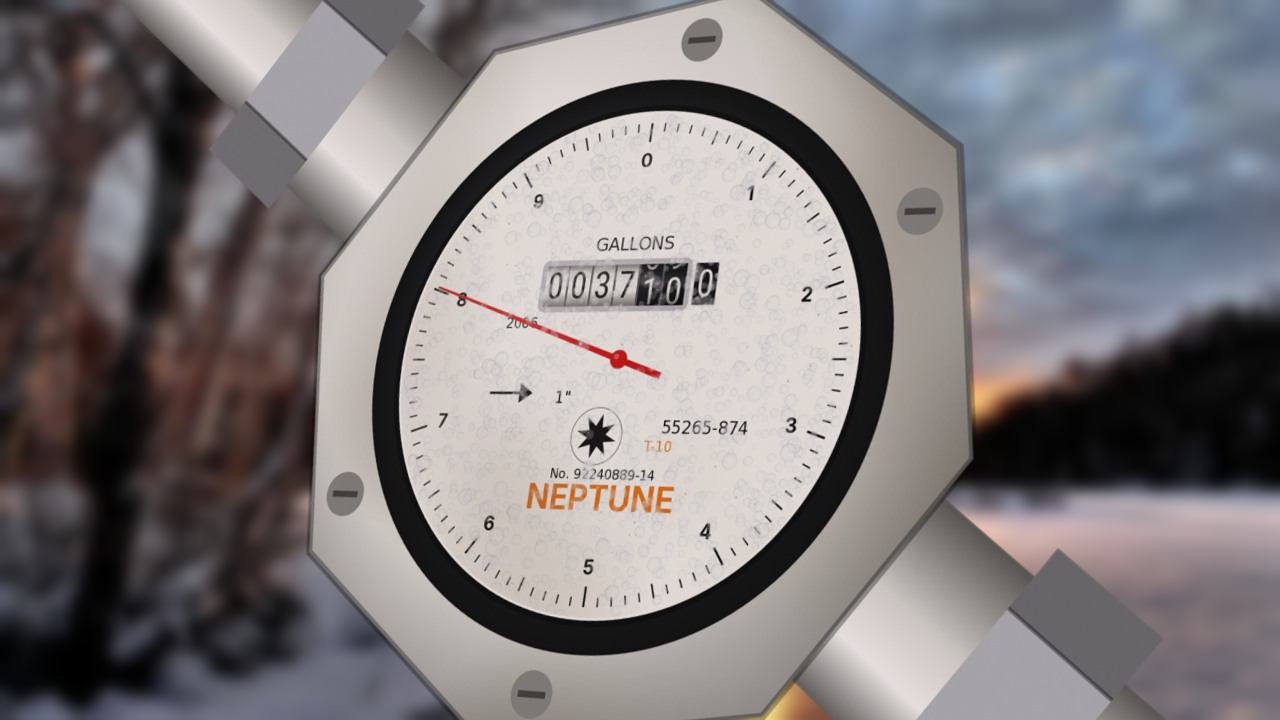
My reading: 37098.0 gal
